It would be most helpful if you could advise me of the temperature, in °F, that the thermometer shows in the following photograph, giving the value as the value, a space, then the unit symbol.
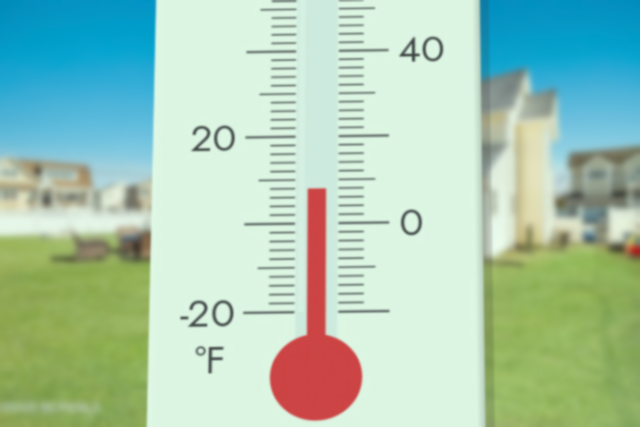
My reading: 8 °F
